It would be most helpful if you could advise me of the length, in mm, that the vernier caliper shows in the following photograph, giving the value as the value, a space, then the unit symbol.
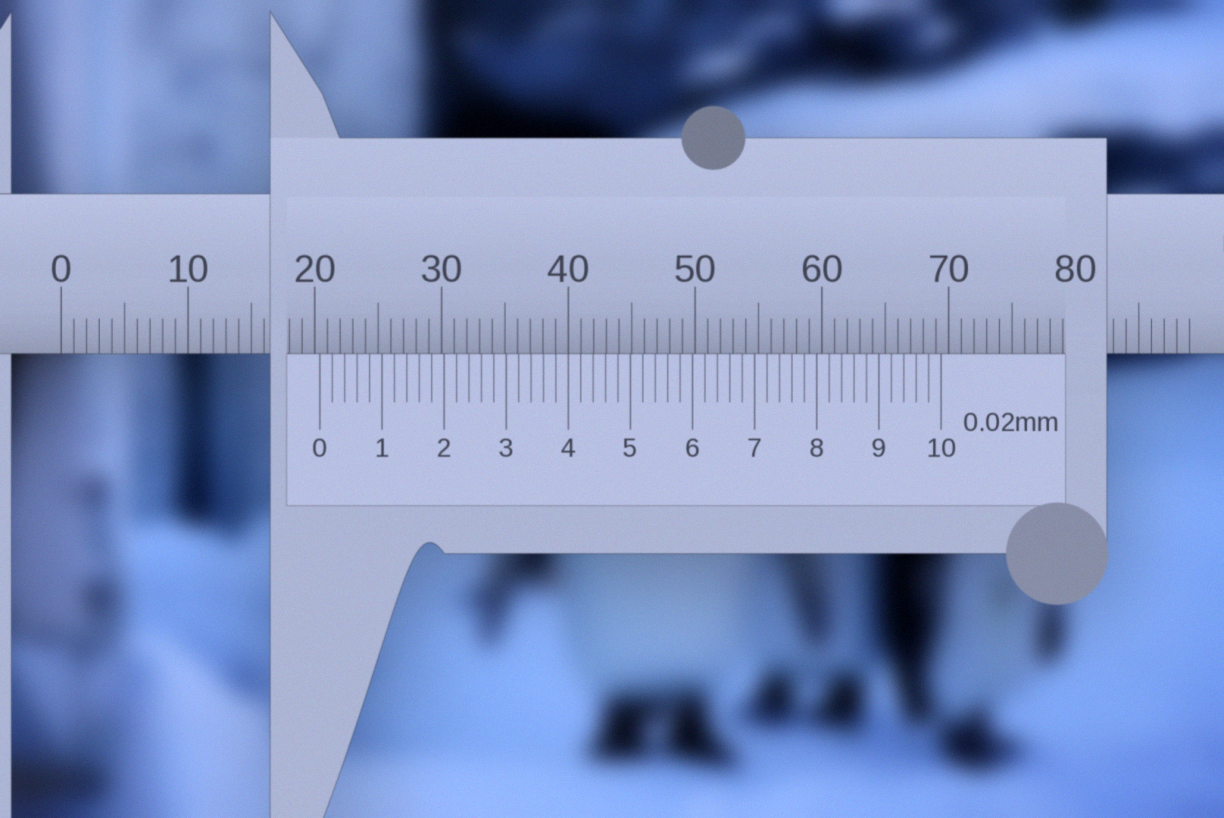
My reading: 20.4 mm
